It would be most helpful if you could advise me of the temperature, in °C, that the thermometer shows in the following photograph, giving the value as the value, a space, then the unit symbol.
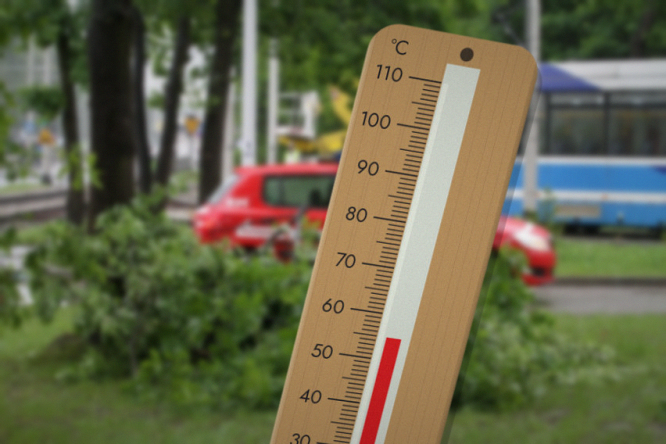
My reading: 55 °C
